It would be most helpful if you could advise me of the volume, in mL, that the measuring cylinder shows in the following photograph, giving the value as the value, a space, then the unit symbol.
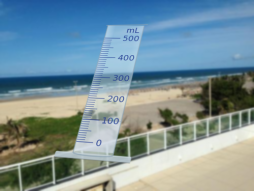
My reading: 100 mL
